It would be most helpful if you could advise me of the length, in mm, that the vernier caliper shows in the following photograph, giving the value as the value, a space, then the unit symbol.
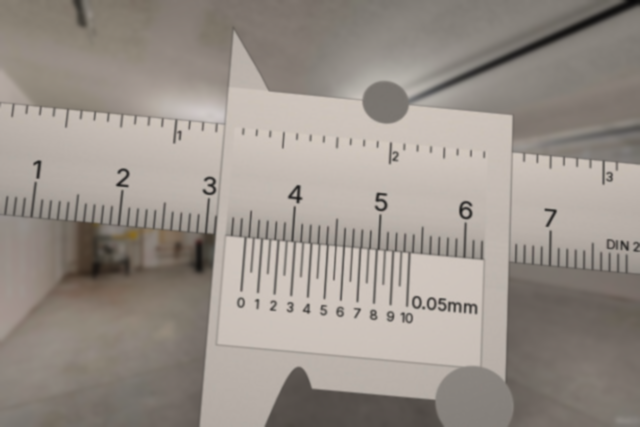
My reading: 34.6 mm
